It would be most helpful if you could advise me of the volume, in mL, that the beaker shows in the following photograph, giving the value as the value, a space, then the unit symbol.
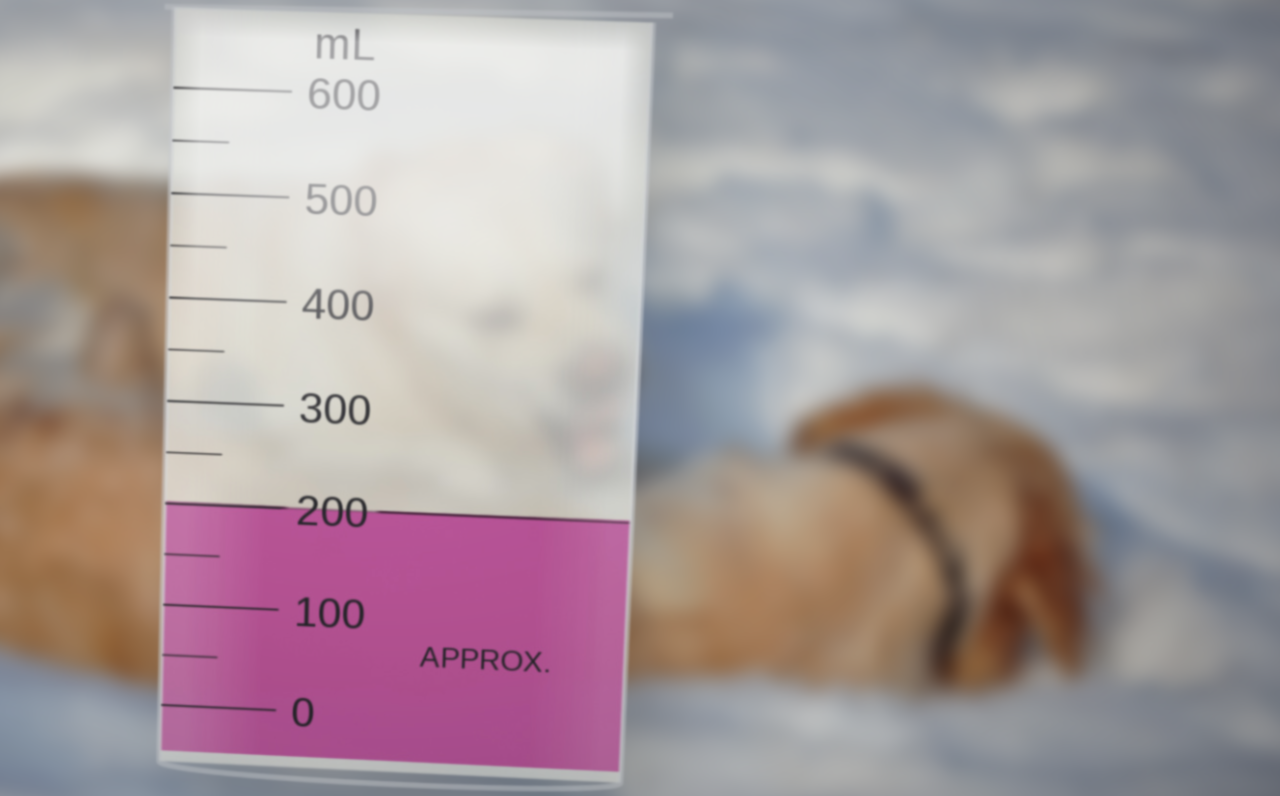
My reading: 200 mL
